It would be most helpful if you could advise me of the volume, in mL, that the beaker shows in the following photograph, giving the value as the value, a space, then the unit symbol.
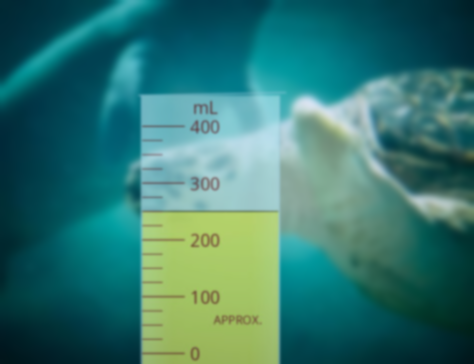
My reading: 250 mL
